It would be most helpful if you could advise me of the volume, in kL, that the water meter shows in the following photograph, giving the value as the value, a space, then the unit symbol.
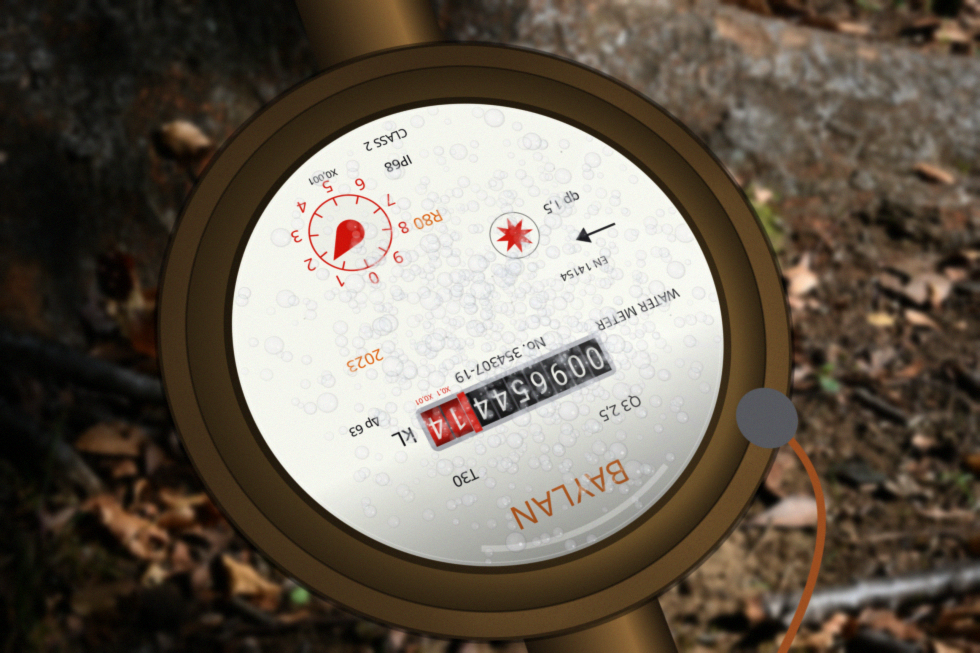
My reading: 96544.141 kL
